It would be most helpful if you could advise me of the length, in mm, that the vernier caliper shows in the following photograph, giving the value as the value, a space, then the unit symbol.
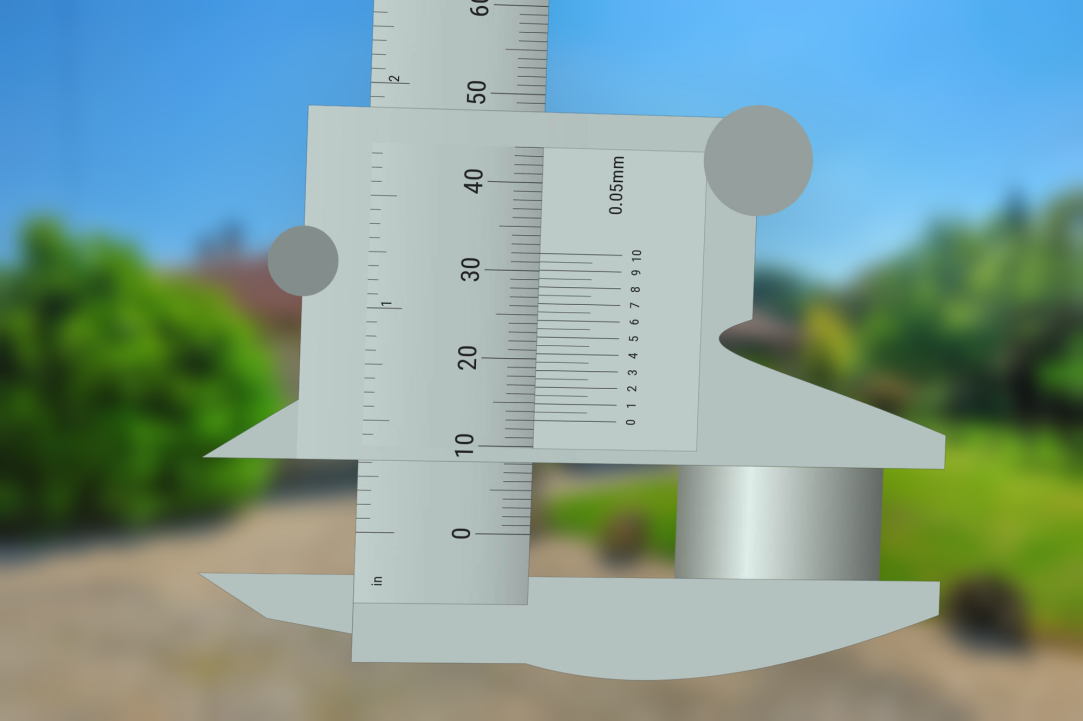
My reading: 13.0 mm
